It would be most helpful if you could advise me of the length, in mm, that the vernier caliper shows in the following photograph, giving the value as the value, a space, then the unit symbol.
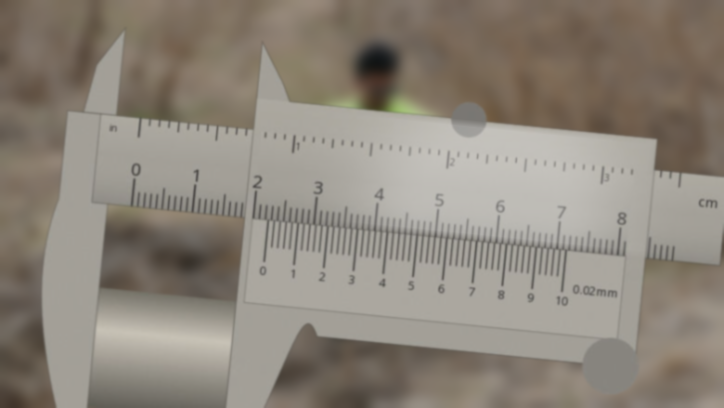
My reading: 22.5 mm
